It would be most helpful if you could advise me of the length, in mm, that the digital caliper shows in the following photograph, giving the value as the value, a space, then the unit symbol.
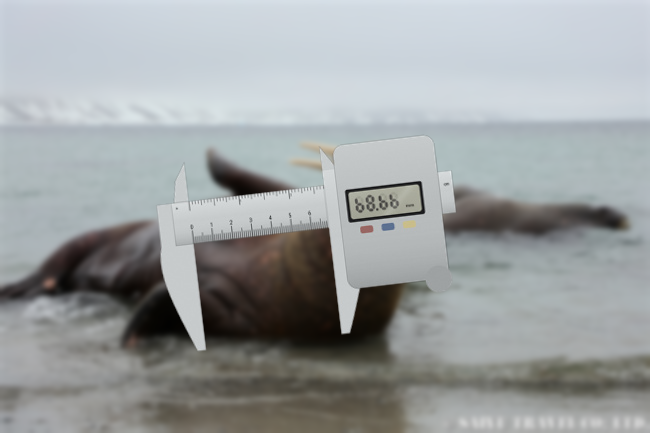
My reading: 68.66 mm
